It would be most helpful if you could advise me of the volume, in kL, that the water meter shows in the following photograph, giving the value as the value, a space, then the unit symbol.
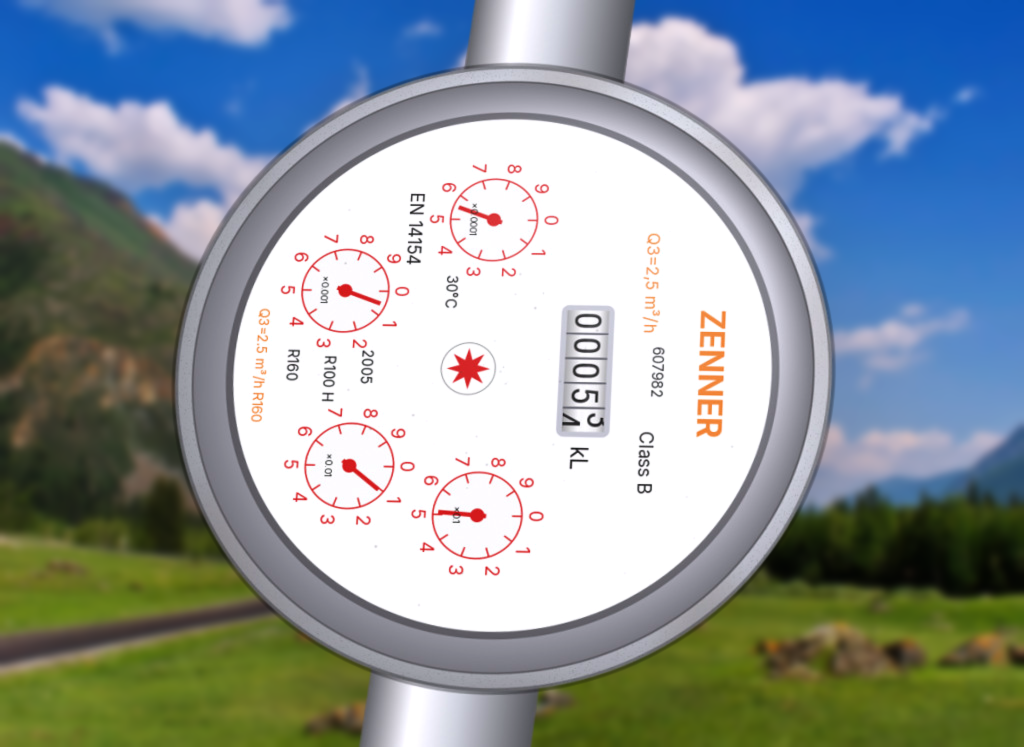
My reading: 53.5105 kL
